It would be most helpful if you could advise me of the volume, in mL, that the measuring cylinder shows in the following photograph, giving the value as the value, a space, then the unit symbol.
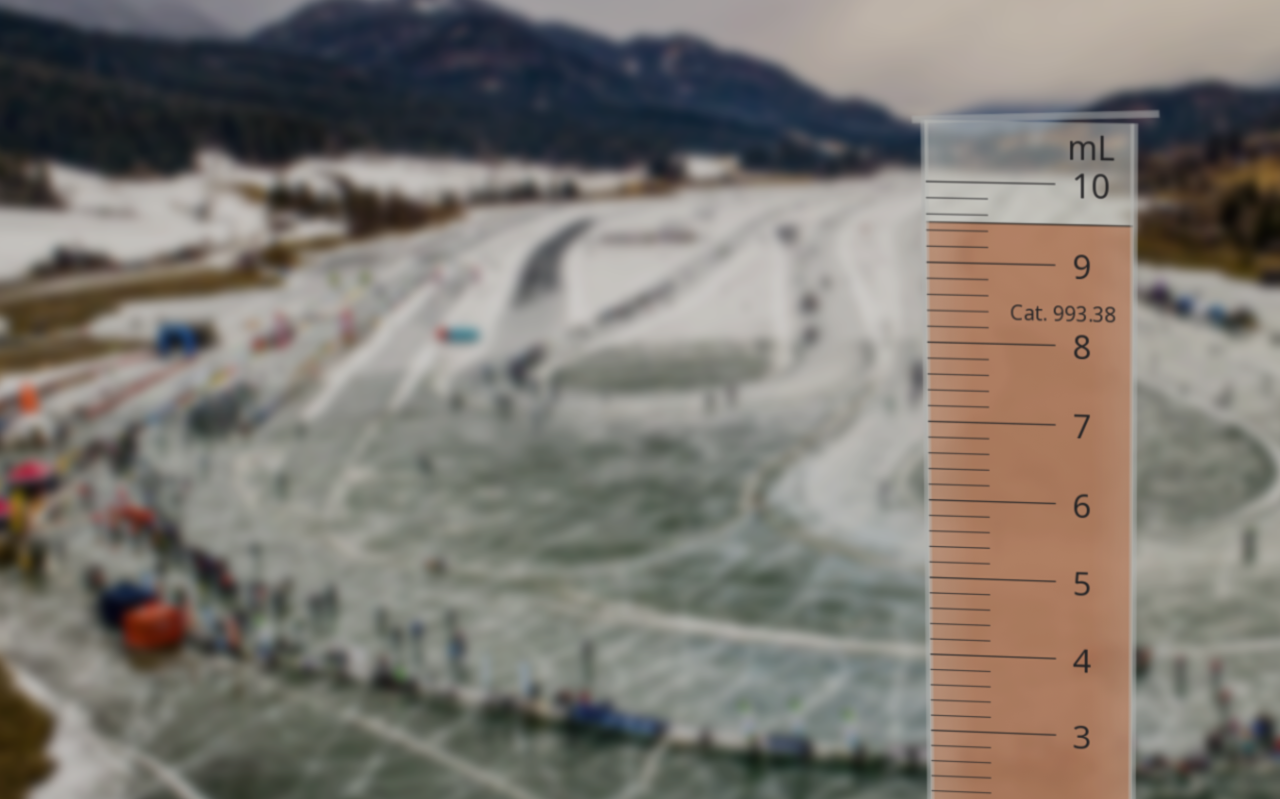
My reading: 9.5 mL
